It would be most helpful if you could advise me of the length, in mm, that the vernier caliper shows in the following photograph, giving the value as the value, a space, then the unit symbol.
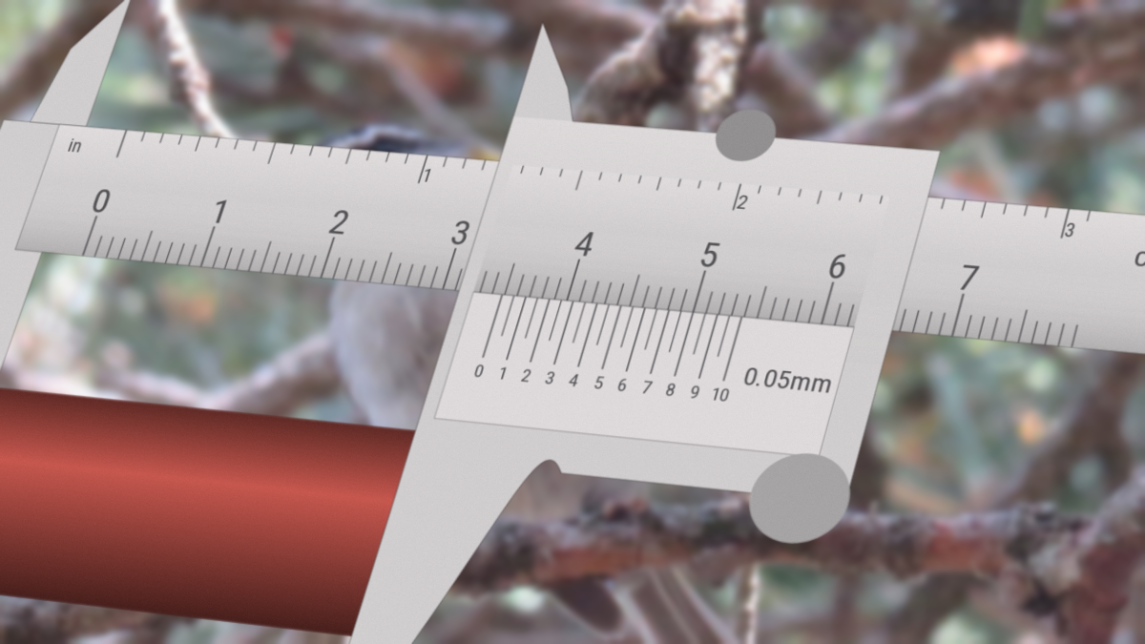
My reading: 34.8 mm
